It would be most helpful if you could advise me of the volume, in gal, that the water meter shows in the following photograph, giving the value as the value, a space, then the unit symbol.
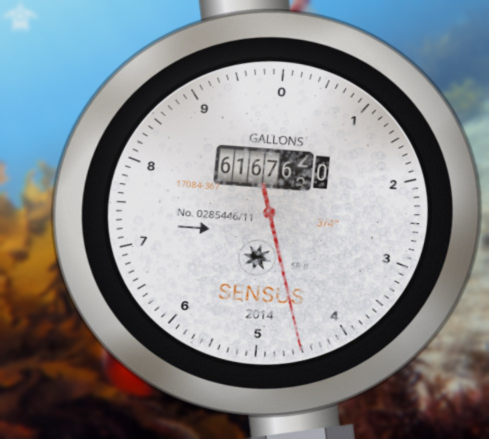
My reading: 6167624.5 gal
